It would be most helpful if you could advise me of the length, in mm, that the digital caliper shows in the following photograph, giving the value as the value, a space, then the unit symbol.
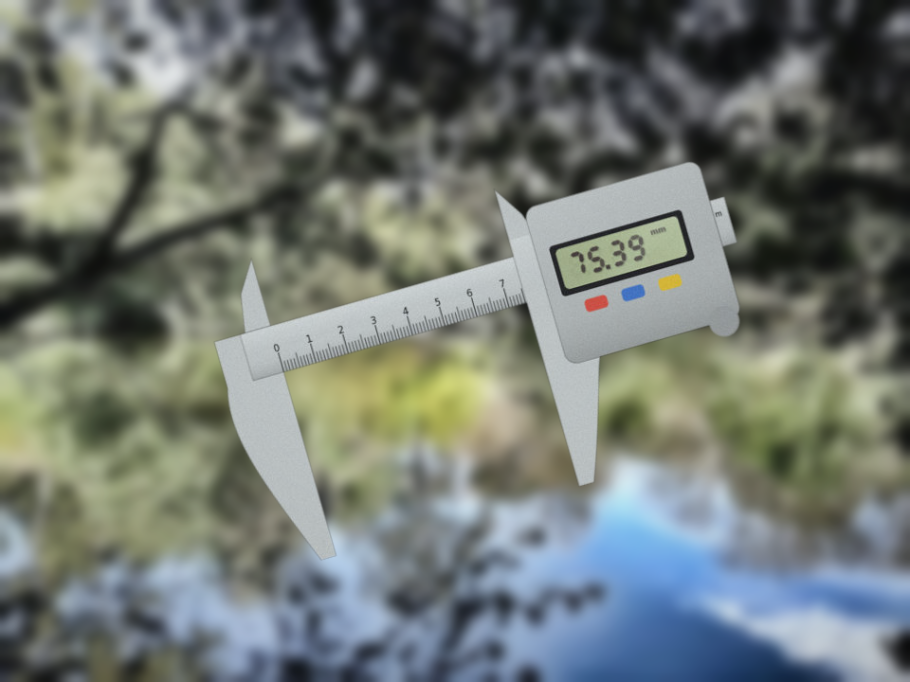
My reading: 75.39 mm
